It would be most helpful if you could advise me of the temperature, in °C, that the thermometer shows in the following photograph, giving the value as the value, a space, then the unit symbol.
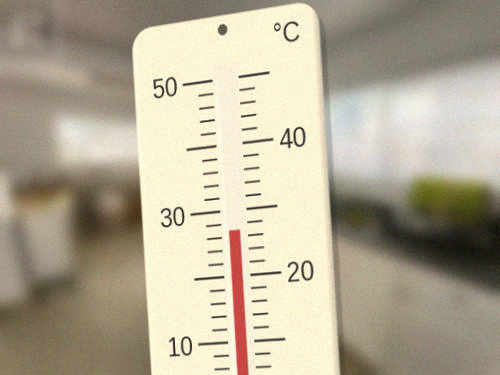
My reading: 27 °C
